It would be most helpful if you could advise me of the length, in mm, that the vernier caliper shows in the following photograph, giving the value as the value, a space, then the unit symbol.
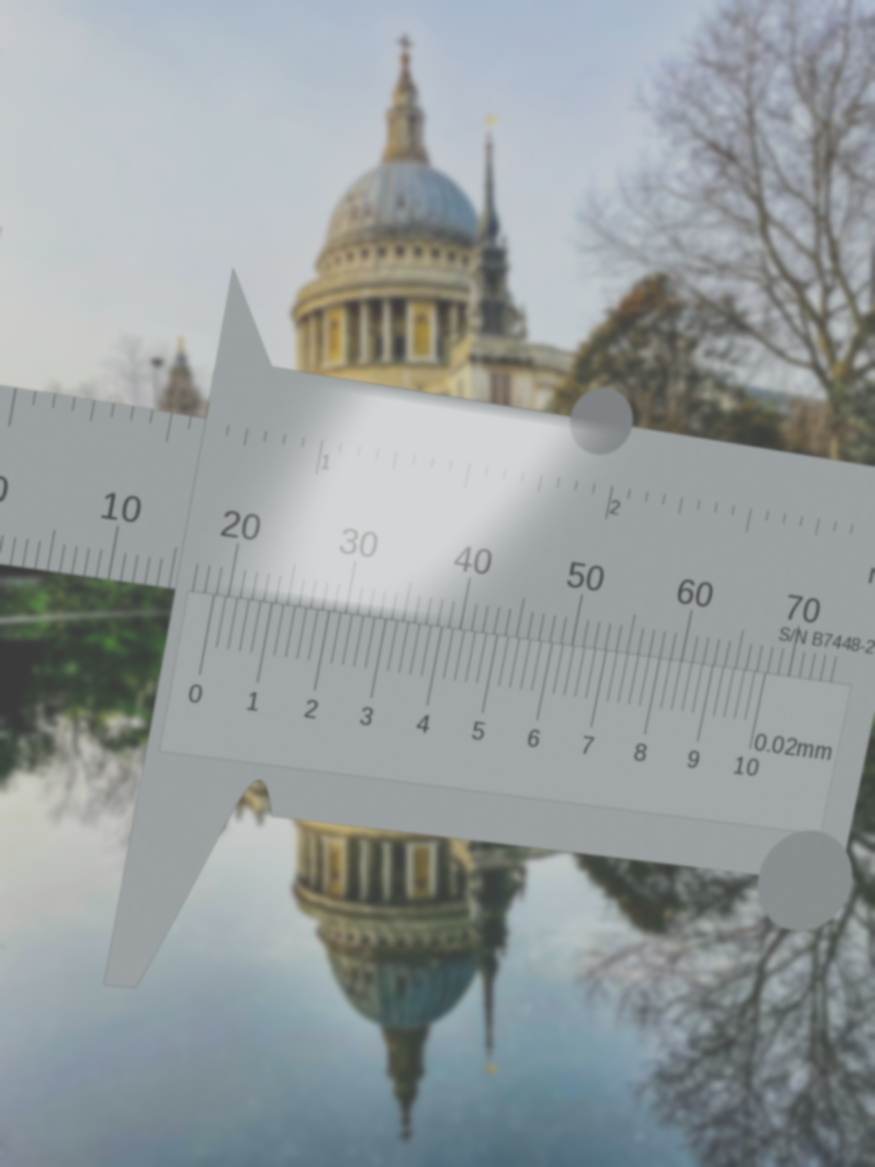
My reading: 18.8 mm
